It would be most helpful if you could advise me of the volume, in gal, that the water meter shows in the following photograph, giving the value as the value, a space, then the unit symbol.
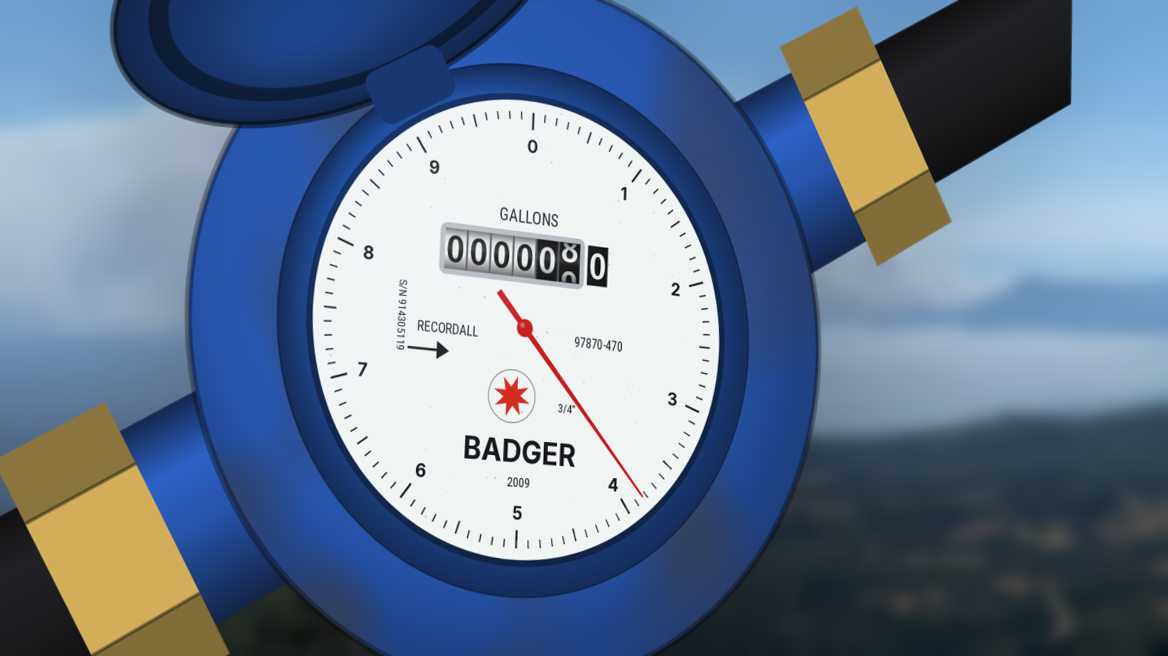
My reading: 83.8 gal
